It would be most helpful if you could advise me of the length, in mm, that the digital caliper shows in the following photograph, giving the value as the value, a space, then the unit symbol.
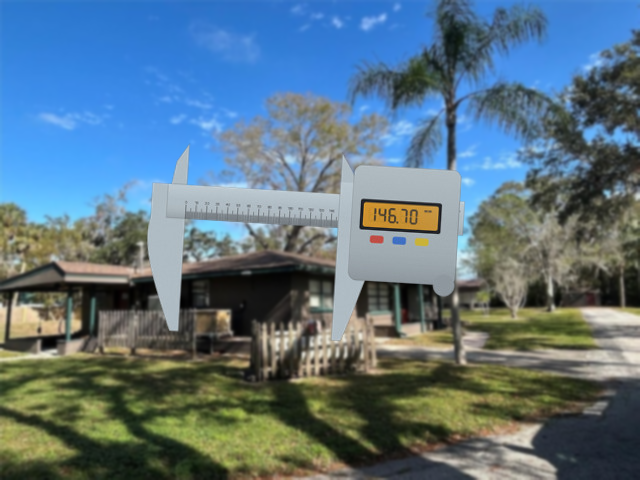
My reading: 146.70 mm
